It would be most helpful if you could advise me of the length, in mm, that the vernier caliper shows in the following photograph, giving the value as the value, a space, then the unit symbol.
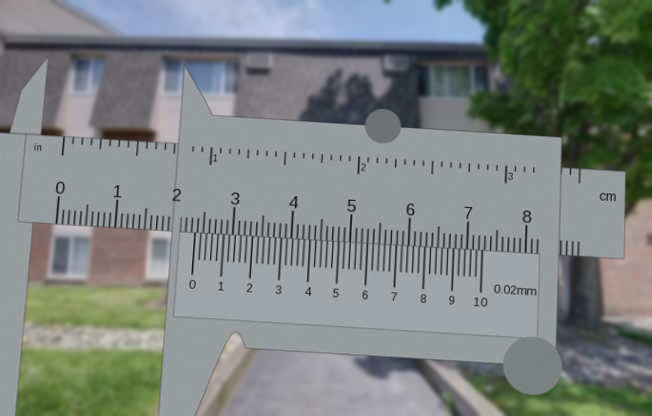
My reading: 23.6 mm
